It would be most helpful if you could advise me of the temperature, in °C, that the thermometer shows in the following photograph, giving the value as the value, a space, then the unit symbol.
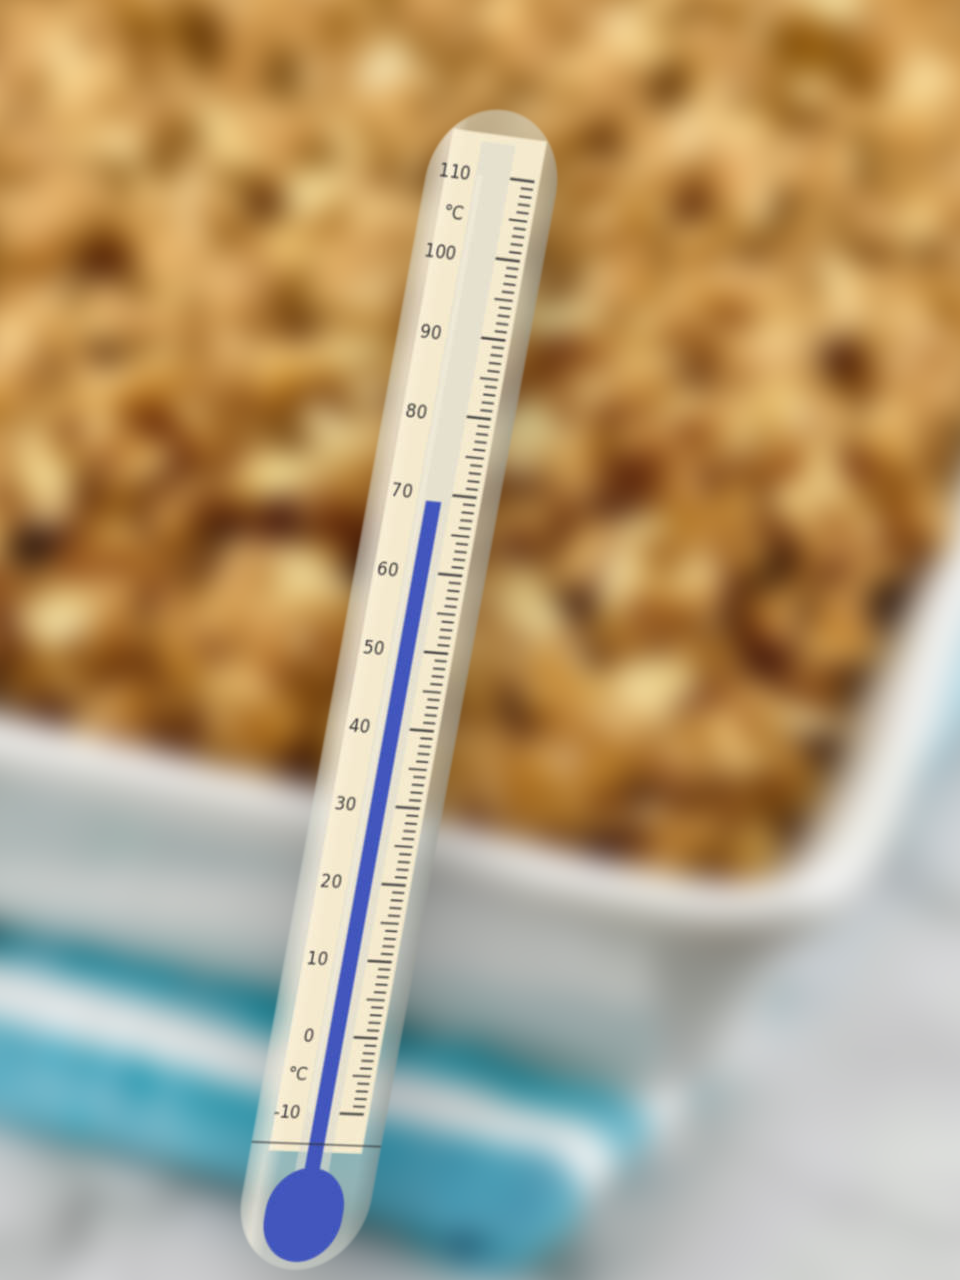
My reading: 69 °C
